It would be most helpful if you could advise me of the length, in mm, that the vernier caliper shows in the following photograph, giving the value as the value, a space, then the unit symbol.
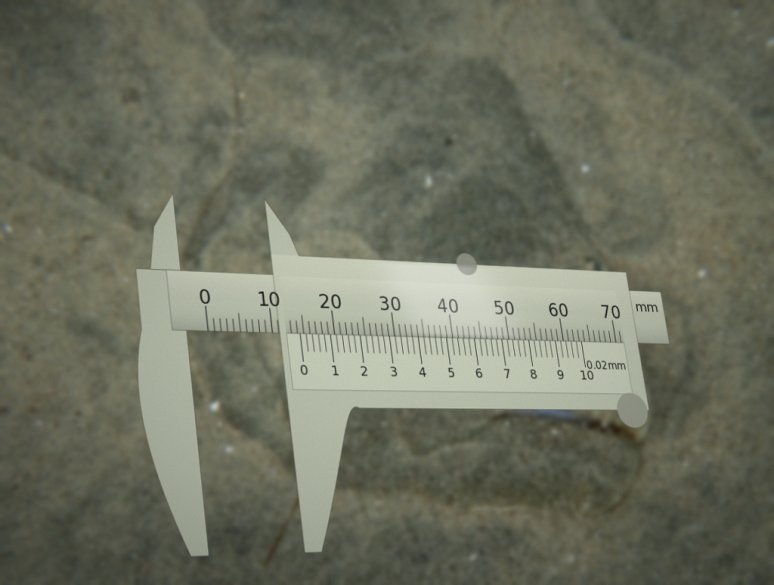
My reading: 14.4 mm
